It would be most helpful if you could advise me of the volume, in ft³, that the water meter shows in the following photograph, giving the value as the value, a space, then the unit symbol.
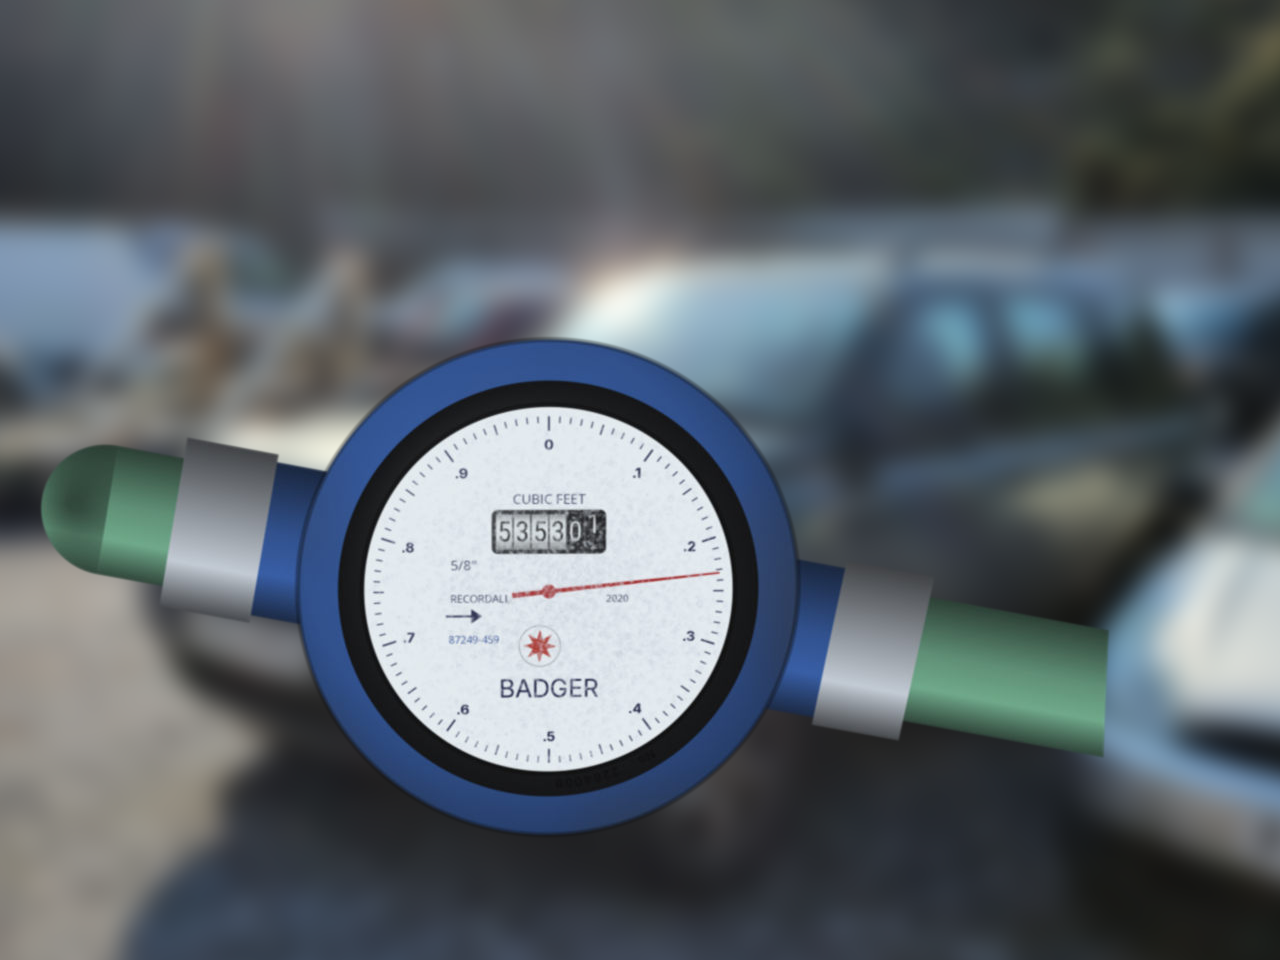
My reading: 535301.23 ft³
